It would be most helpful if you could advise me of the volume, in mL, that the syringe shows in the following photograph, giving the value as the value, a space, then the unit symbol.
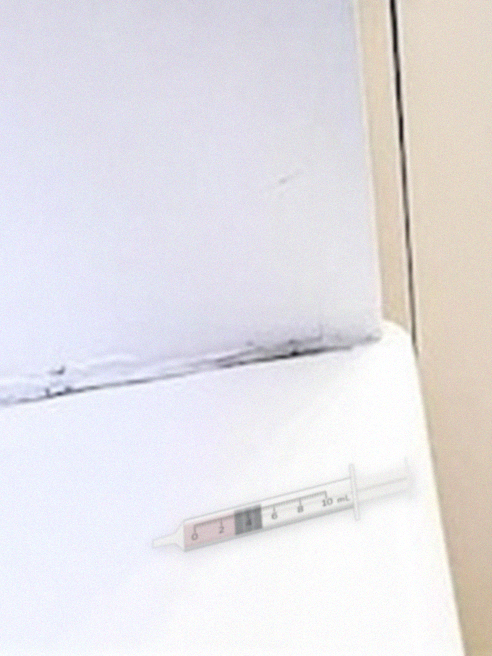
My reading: 3 mL
